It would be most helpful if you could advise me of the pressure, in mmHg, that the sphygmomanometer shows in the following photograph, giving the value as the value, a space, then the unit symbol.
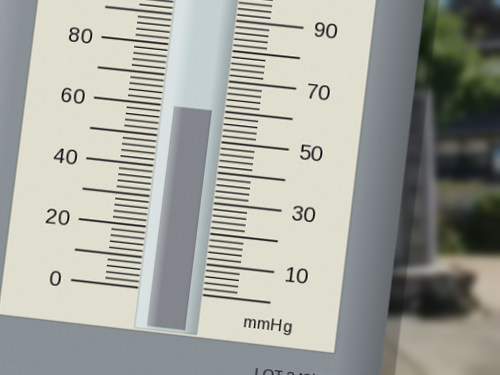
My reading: 60 mmHg
